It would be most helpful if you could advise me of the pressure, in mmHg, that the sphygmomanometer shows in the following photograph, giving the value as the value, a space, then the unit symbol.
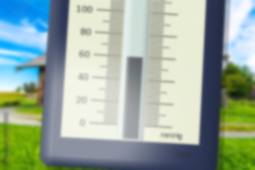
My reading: 60 mmHg
